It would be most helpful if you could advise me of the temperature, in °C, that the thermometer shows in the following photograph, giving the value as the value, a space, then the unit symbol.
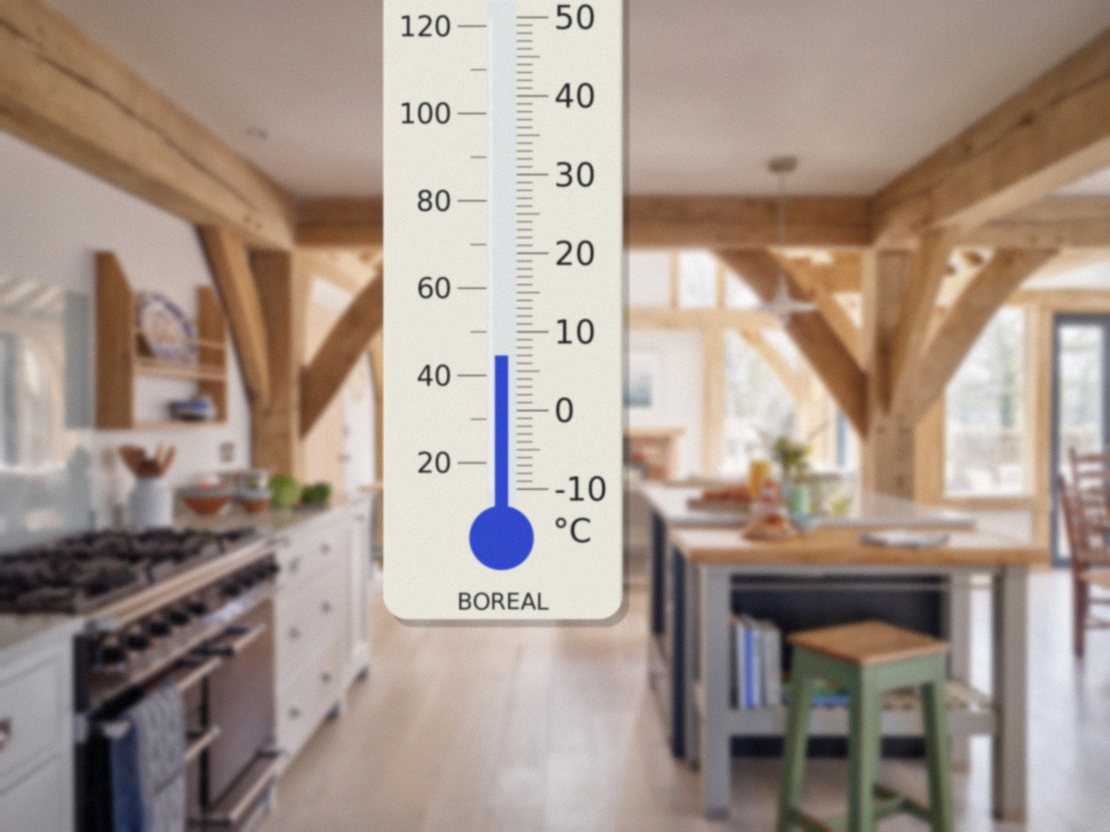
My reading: 7 °C
